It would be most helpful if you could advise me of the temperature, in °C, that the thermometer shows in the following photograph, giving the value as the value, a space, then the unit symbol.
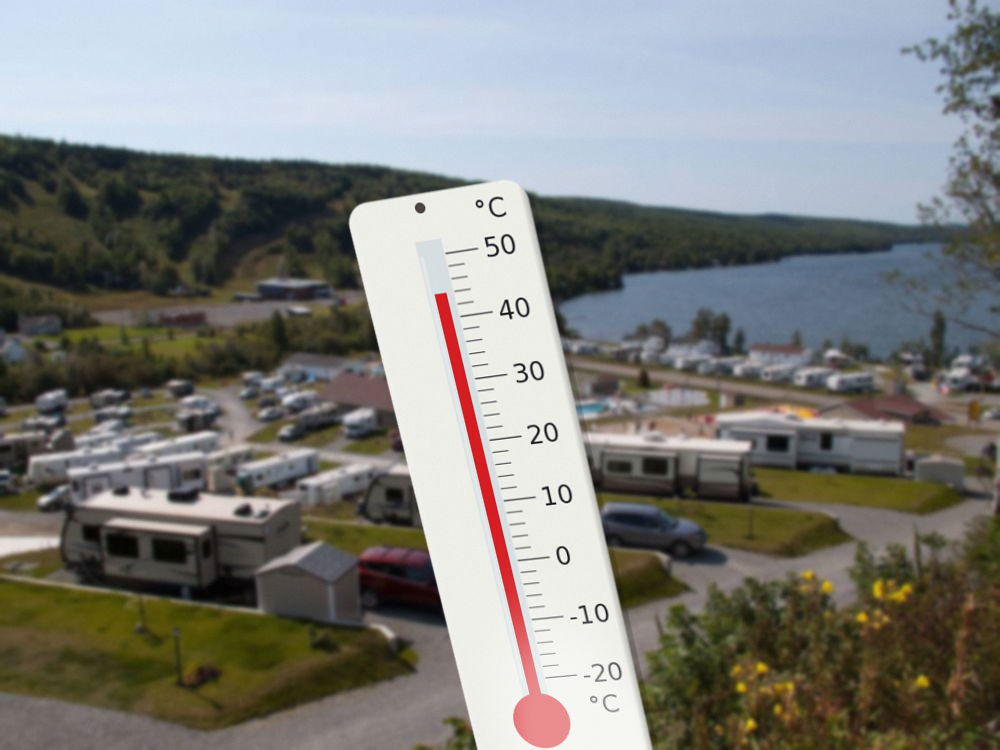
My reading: 44 °C
